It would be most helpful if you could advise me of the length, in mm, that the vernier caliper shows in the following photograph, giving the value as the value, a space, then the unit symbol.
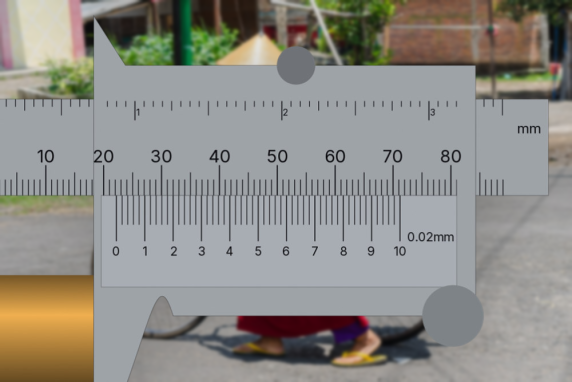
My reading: 22.2 mm
